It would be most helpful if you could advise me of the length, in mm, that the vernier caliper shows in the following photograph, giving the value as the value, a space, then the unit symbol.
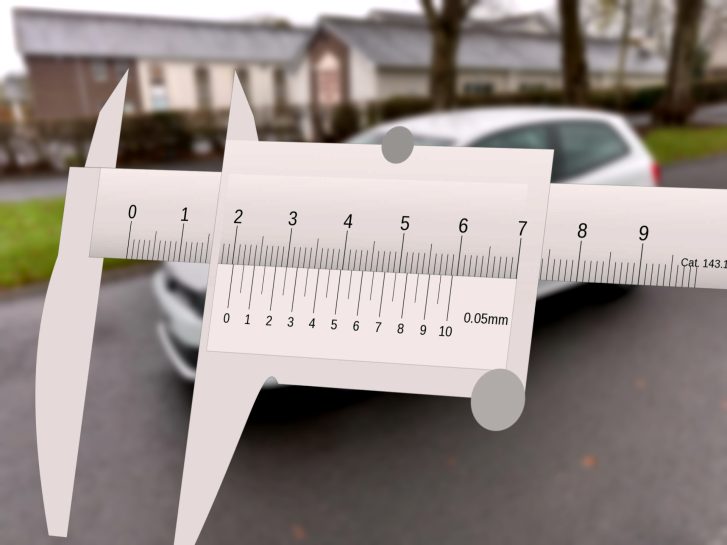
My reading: 20.2 mm
